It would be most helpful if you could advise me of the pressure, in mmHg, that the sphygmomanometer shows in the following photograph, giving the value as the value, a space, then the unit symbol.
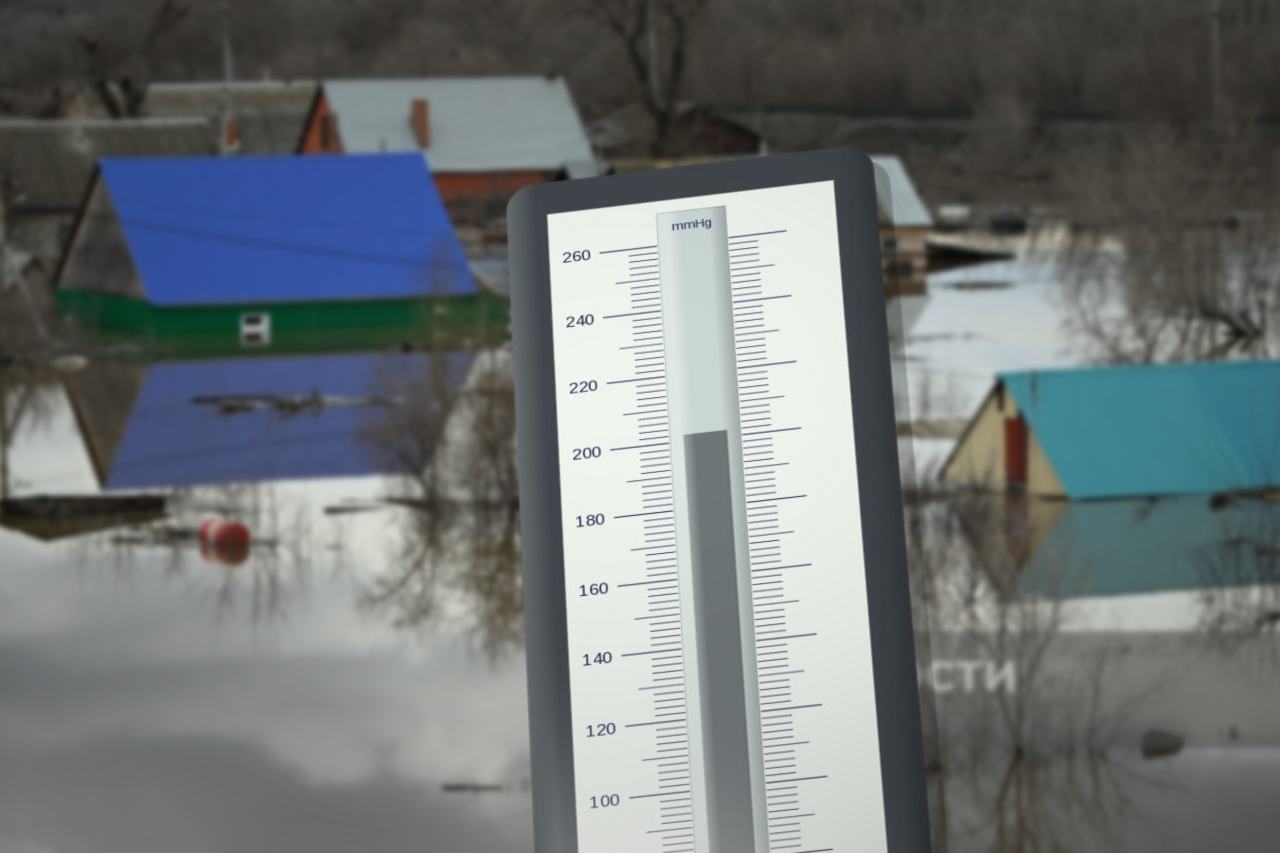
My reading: 202 mmHg
